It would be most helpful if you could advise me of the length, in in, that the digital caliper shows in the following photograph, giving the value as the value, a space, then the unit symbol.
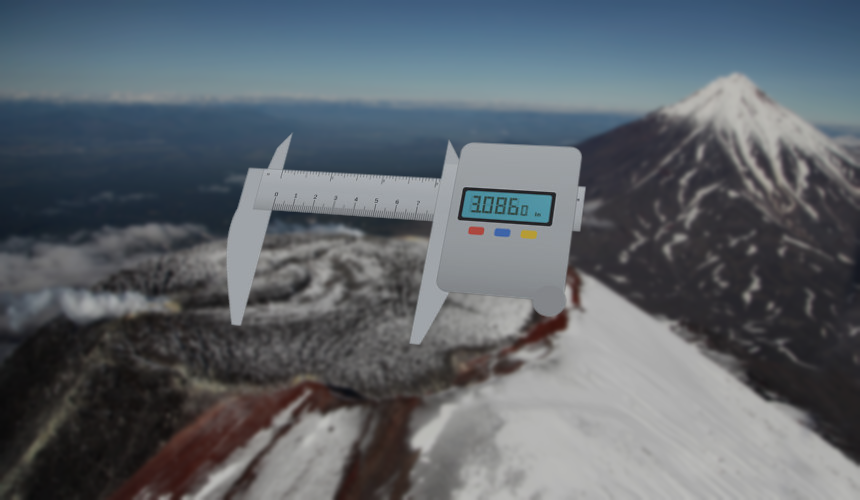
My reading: 3.0860 in
